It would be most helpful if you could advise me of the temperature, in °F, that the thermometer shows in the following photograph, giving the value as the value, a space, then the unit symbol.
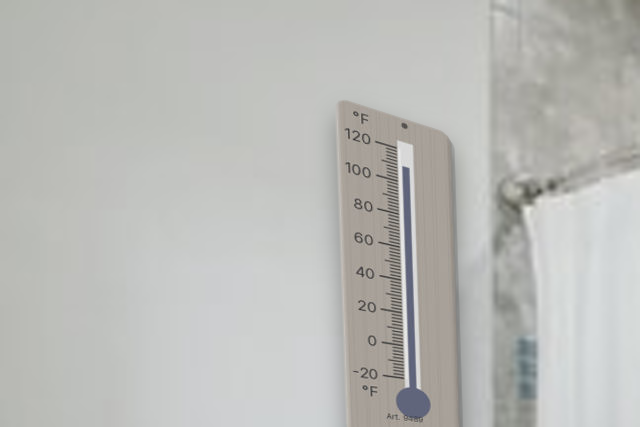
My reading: 110 °F
